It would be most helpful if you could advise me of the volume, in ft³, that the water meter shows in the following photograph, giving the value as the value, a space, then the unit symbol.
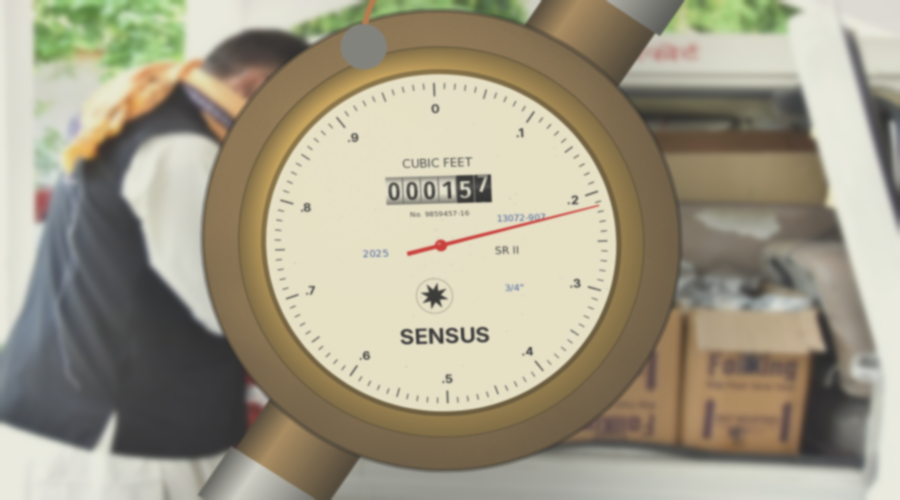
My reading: 157.21 ft³
